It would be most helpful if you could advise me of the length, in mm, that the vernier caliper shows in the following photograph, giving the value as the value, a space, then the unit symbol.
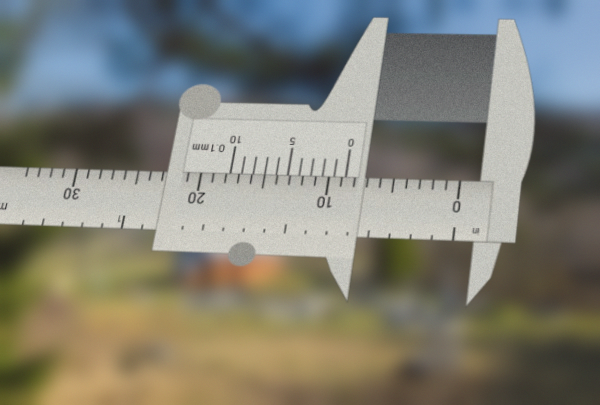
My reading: 8.7 mm
